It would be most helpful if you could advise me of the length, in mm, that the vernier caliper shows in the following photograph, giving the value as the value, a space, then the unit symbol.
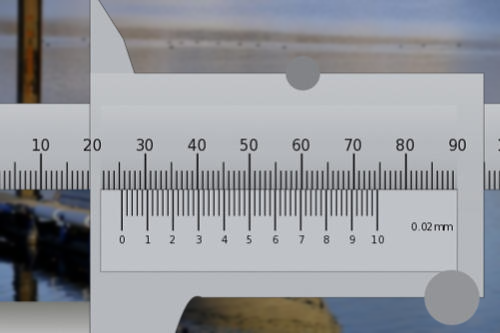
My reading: 25.5 mm
